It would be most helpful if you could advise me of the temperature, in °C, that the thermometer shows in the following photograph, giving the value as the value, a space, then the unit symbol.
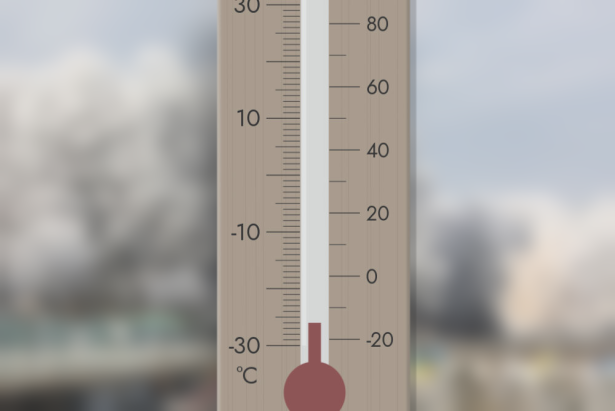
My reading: -26 °C
